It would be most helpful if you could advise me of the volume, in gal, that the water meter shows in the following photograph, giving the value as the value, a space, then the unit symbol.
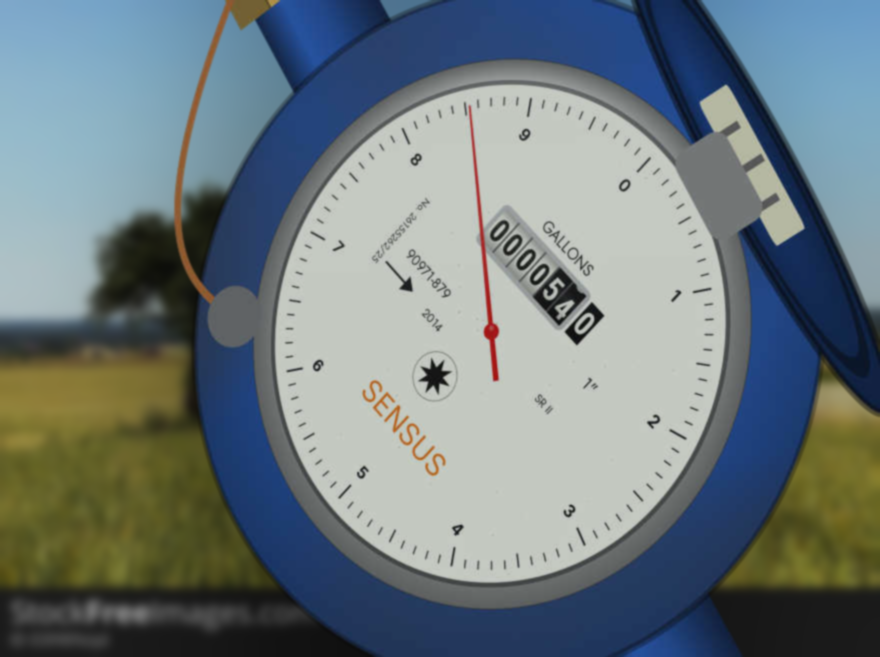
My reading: 538.5 gal
